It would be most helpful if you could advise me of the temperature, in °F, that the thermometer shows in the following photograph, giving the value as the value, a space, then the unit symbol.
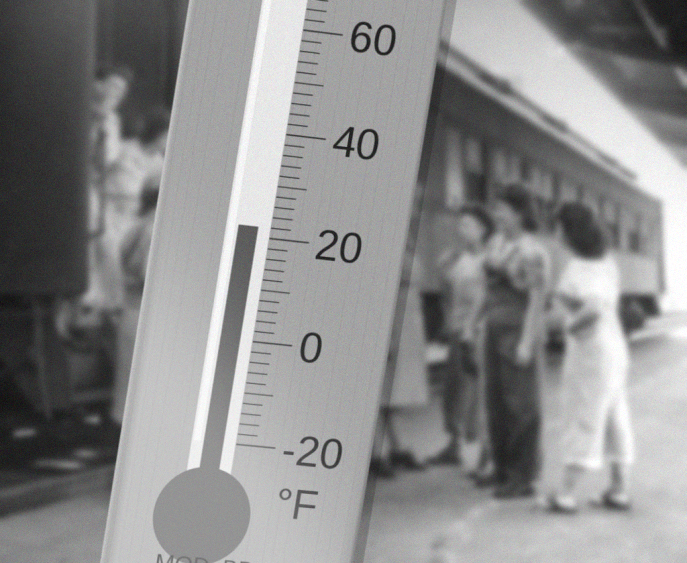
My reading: 22 °F
